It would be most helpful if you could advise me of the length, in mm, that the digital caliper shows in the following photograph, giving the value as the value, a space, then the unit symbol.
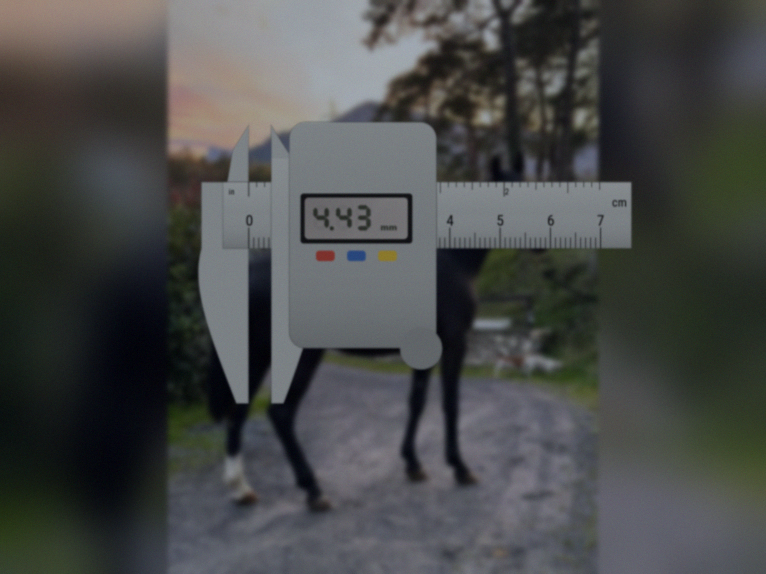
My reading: 4.43 mm
